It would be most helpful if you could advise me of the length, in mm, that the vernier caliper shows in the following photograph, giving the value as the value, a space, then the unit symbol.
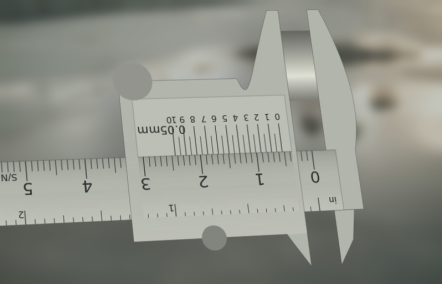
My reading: 5.4 mm
